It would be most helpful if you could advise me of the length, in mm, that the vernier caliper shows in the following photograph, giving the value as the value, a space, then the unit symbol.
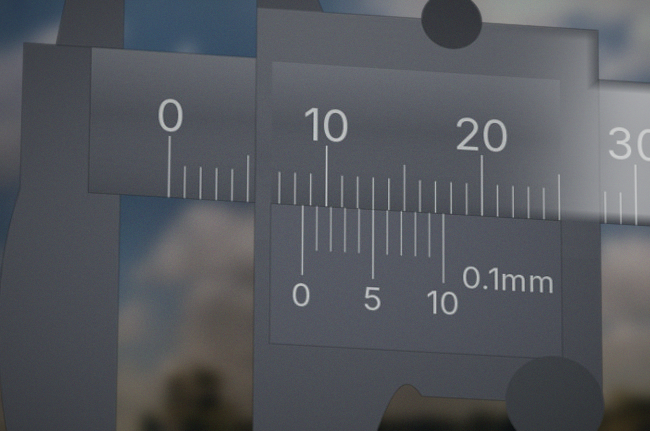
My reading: 8.5 mm
